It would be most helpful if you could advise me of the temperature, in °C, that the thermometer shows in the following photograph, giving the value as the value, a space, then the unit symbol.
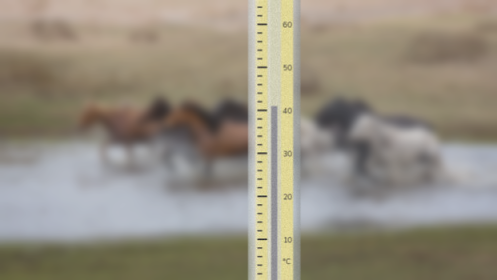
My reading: 41 °C
